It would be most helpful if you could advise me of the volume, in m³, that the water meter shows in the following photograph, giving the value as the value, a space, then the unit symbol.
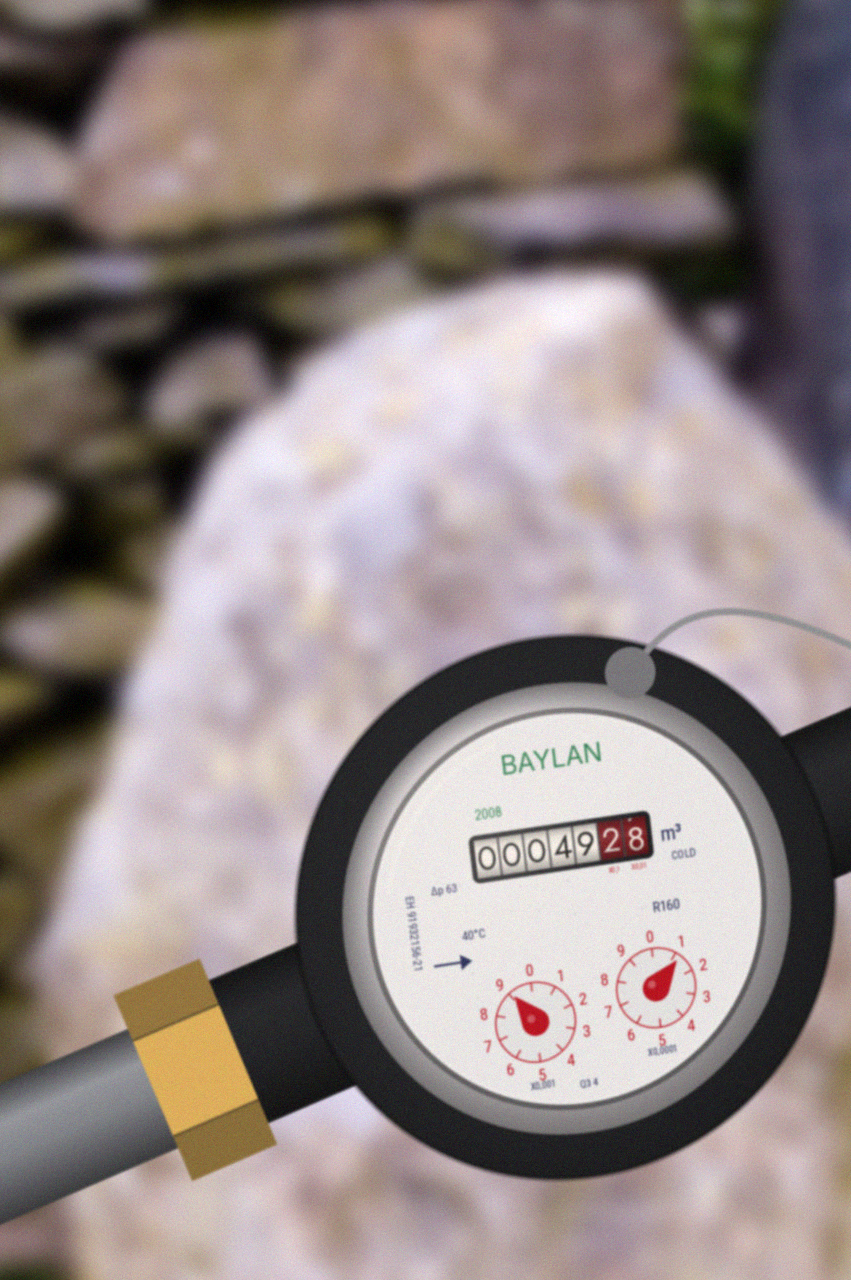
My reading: 49.2791 m³
